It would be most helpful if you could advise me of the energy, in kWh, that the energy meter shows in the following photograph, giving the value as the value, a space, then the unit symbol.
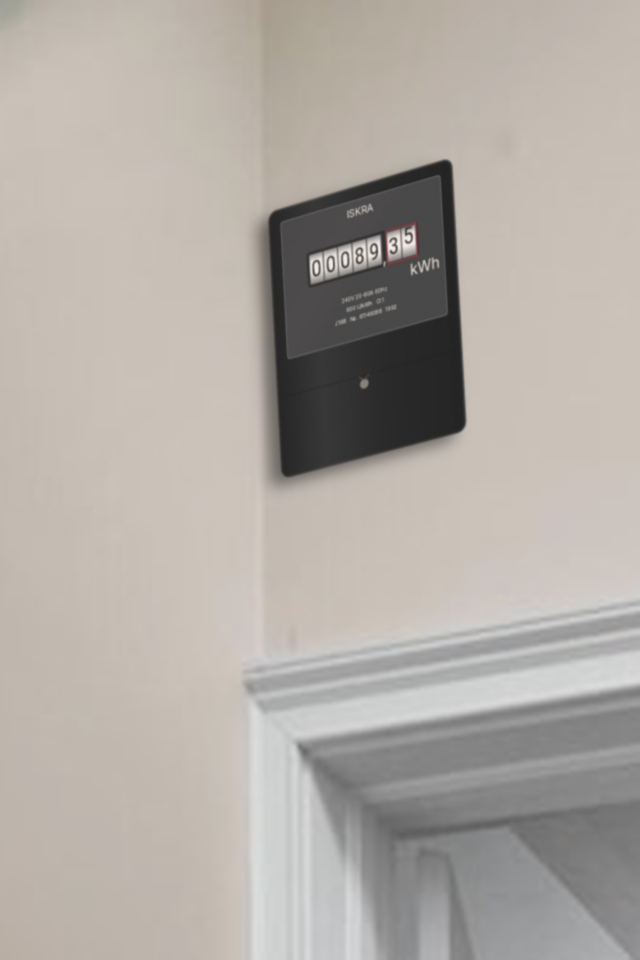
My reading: 89.35 kWh
